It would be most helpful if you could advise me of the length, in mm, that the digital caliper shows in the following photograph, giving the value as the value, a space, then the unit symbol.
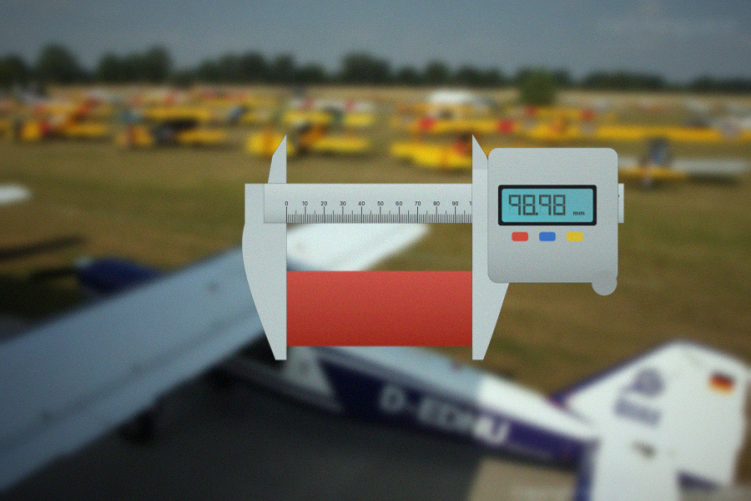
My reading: 98.98 mm
